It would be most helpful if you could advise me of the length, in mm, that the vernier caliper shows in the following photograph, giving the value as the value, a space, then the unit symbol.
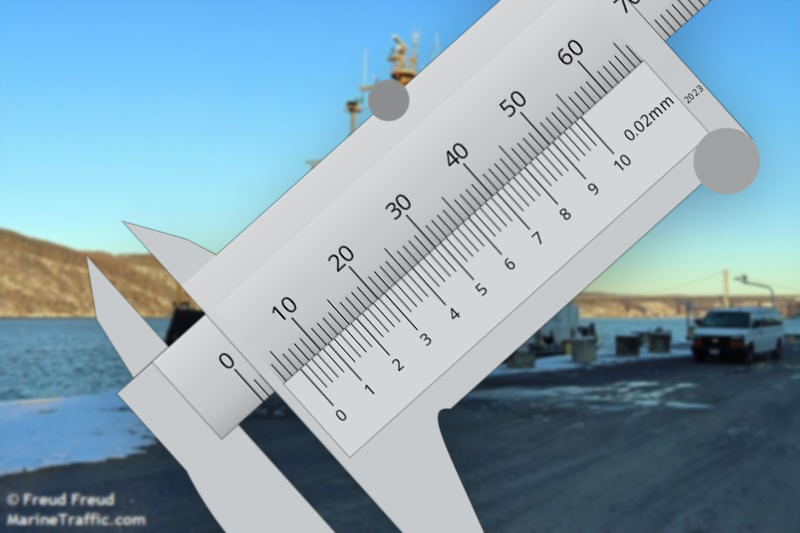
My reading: 6.4 mm
